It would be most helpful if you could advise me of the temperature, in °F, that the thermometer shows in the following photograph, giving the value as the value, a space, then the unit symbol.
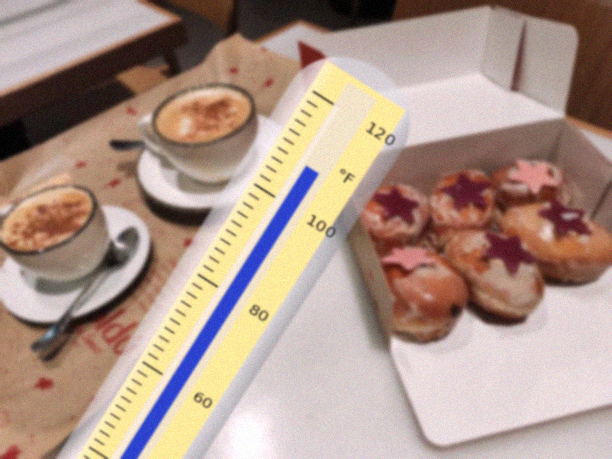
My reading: 108 °F
